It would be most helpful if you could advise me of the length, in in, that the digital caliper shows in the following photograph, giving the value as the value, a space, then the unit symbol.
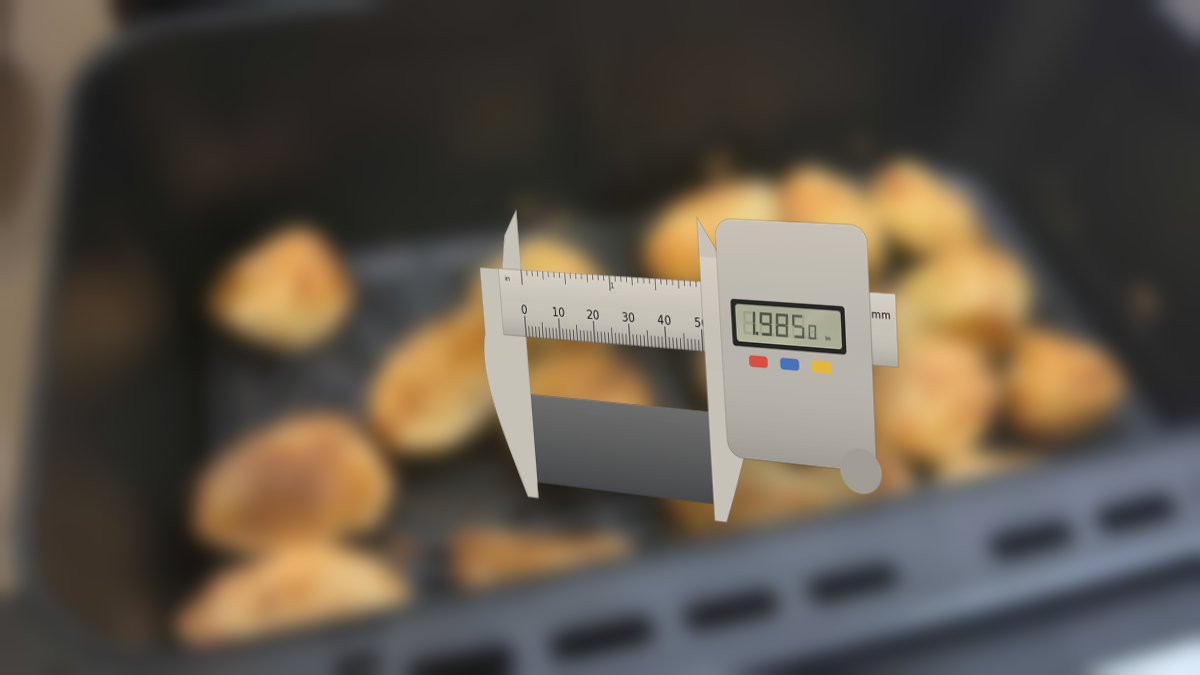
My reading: 1.9850 in
